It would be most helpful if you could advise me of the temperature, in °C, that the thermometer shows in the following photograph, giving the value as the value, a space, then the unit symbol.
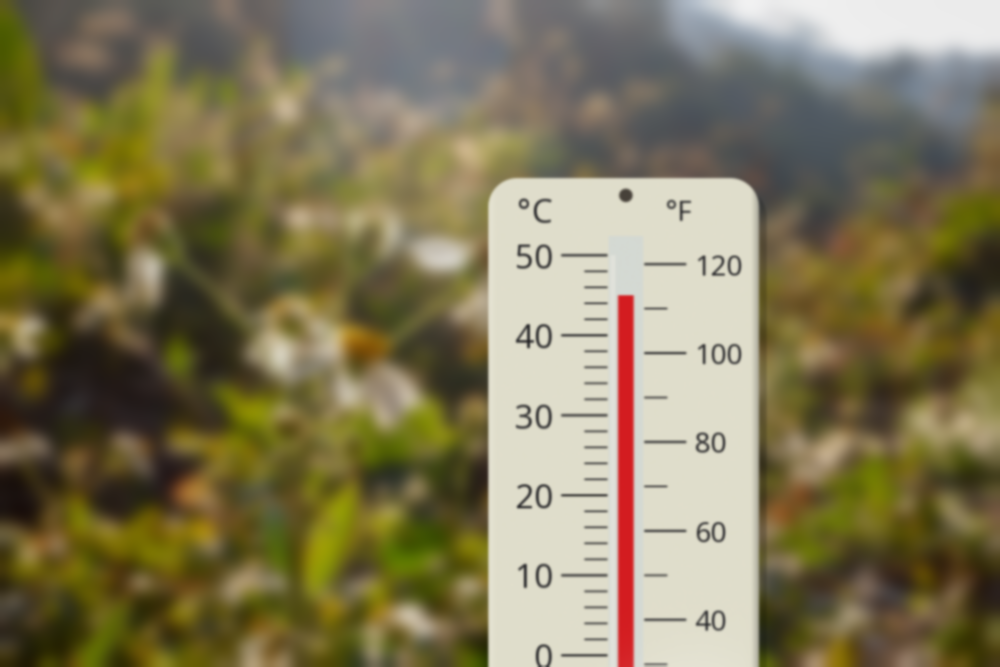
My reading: 45 °C
